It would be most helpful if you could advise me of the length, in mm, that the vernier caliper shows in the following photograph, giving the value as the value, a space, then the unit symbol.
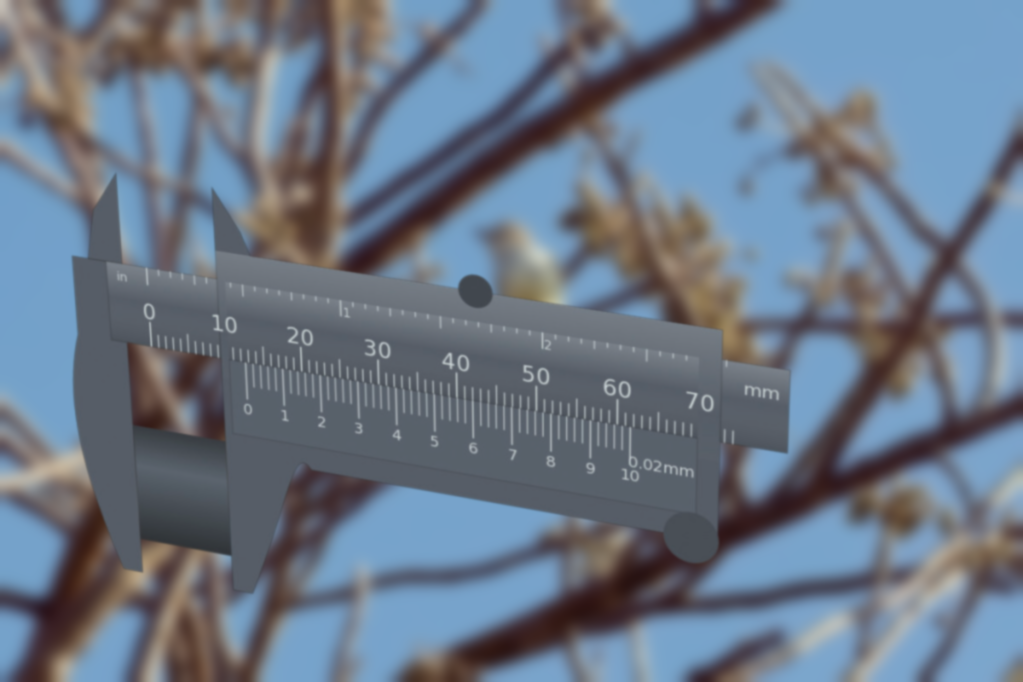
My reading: 12.6 mm
